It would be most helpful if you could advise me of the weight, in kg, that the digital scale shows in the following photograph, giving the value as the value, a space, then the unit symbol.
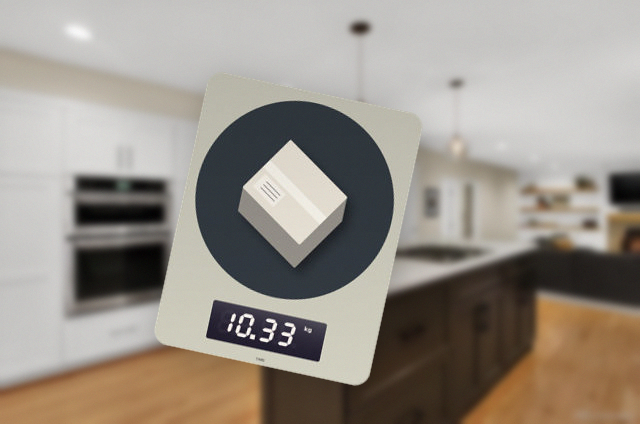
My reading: 10.33 kg
